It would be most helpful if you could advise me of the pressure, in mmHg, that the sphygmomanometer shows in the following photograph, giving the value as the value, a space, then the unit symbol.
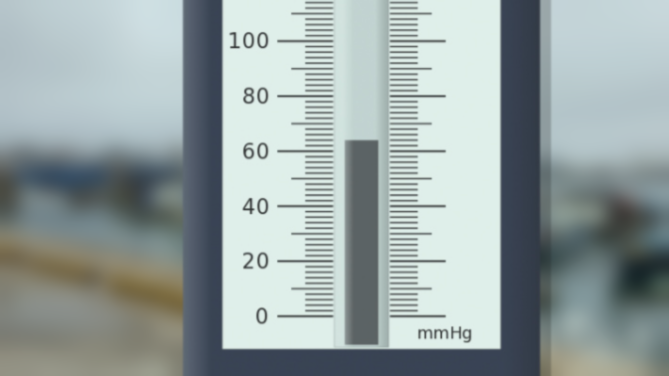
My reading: 64 mmHg
